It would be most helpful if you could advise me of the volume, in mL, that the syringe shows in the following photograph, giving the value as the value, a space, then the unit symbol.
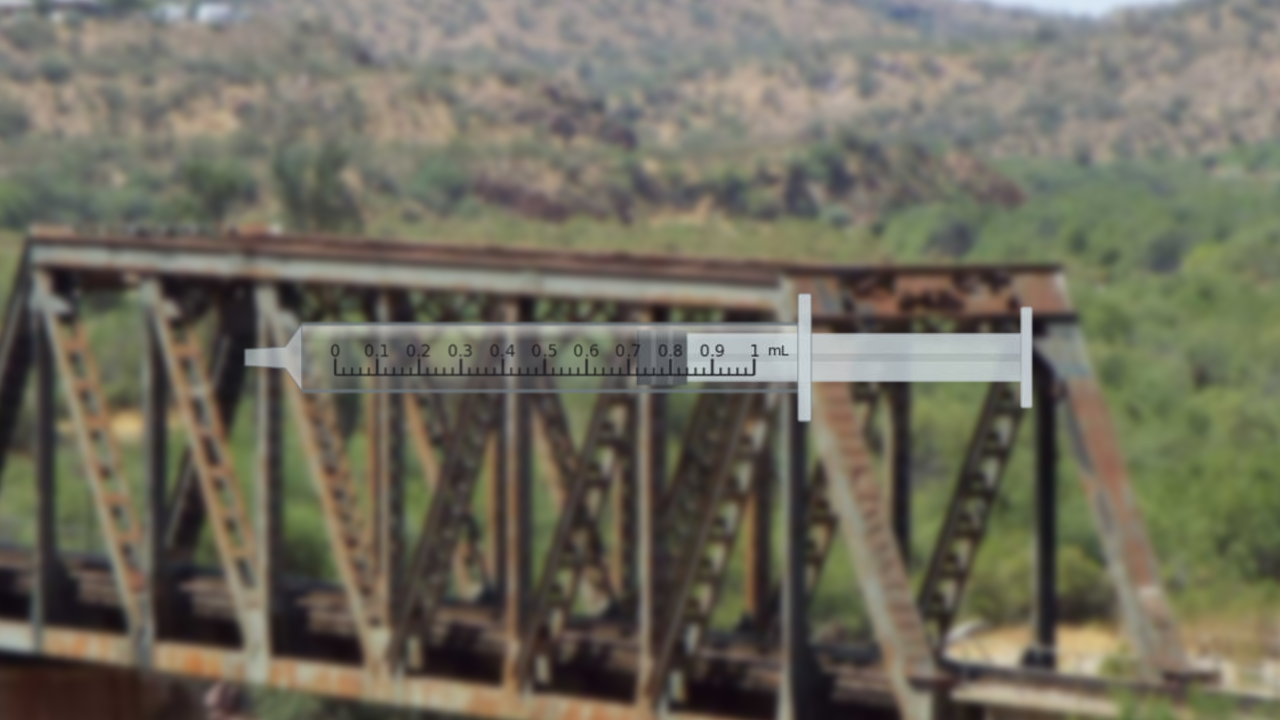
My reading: 0.72 mL
